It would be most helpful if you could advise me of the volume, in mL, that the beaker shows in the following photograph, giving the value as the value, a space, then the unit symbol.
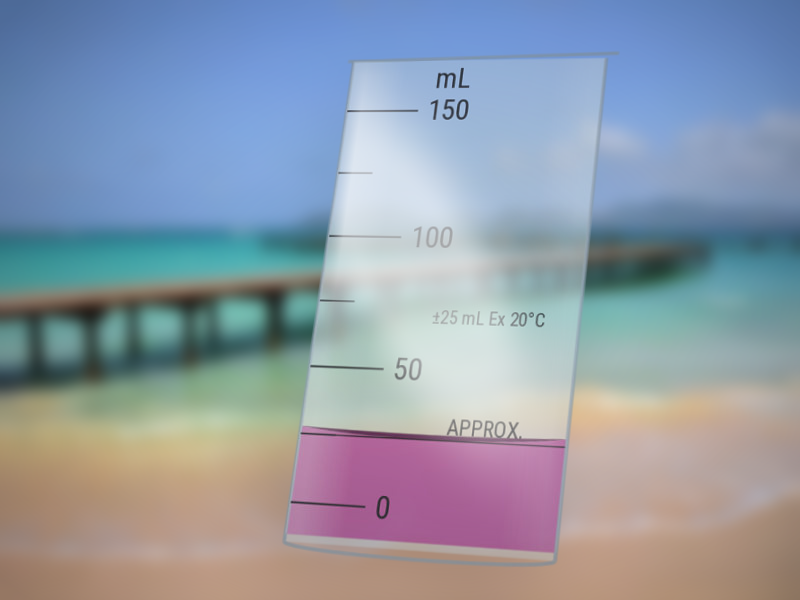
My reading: 25 mL
